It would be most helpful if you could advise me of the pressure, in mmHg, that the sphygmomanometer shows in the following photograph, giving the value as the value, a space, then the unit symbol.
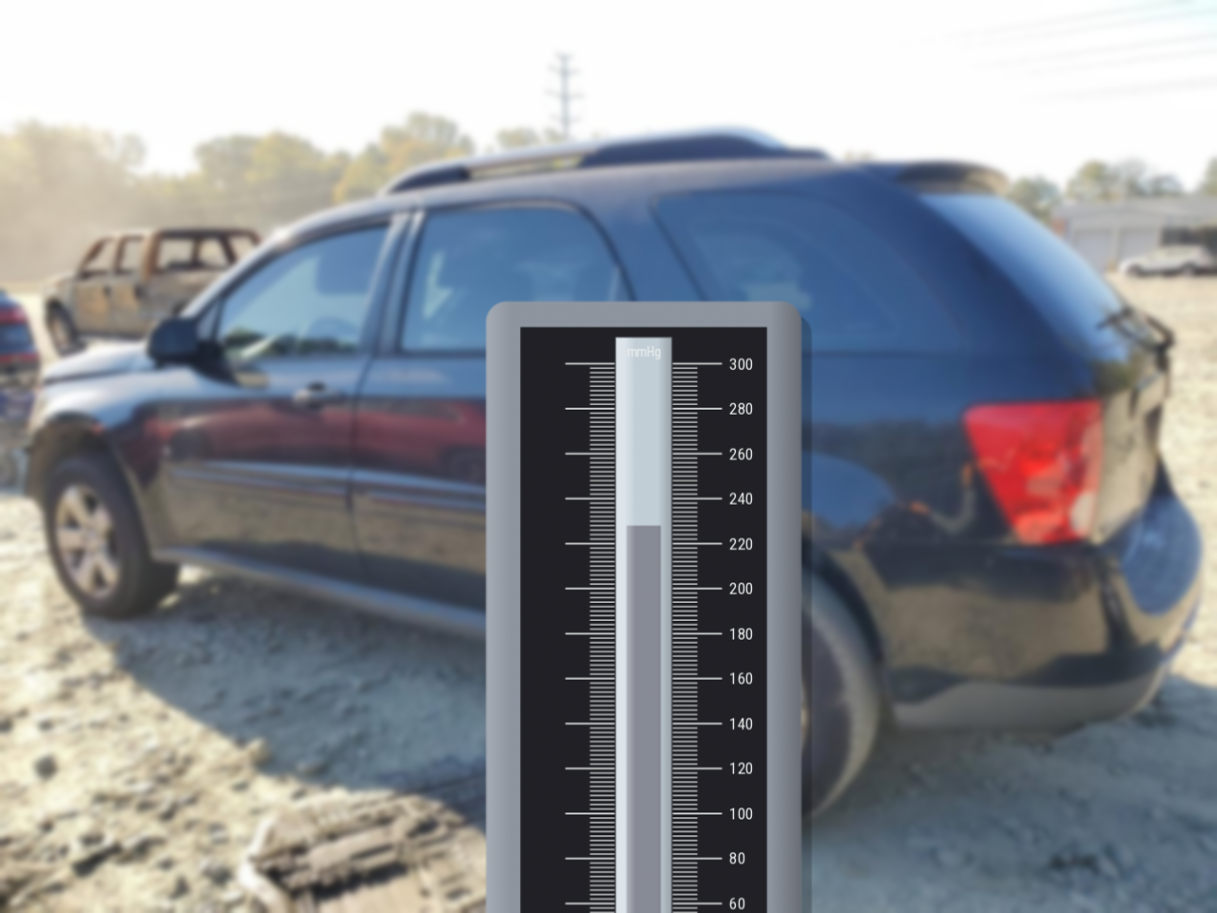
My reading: 228 mmHg
